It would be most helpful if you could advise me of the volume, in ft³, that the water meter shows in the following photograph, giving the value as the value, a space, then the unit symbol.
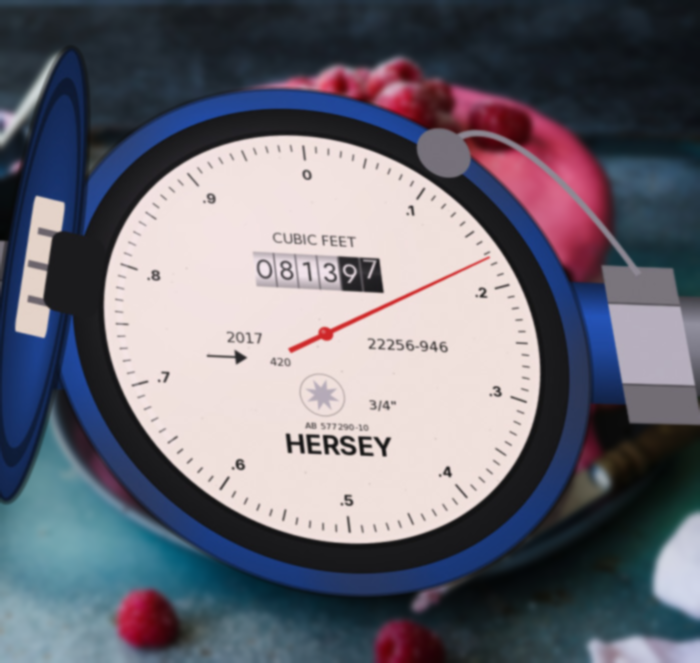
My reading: 81397.17 ft³
